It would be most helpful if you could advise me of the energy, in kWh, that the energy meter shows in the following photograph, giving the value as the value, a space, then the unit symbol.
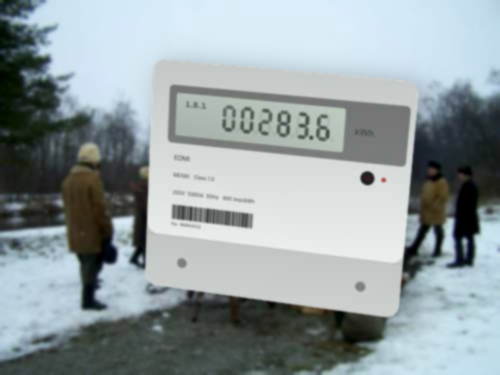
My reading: 283.6 kWh
